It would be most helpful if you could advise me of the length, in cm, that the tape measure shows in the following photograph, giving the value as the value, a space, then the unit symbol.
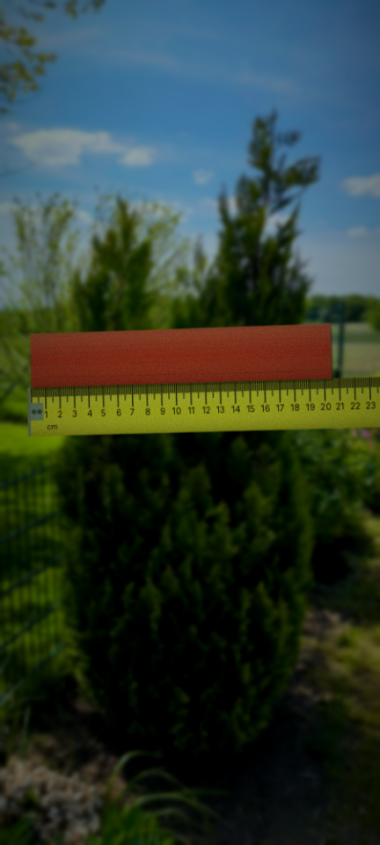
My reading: 20.5 cm
